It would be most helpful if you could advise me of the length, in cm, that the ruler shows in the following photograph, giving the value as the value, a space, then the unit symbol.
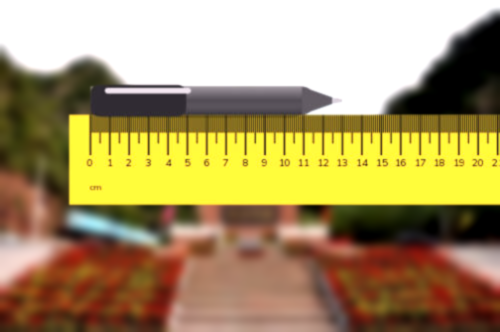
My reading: 13 cm
